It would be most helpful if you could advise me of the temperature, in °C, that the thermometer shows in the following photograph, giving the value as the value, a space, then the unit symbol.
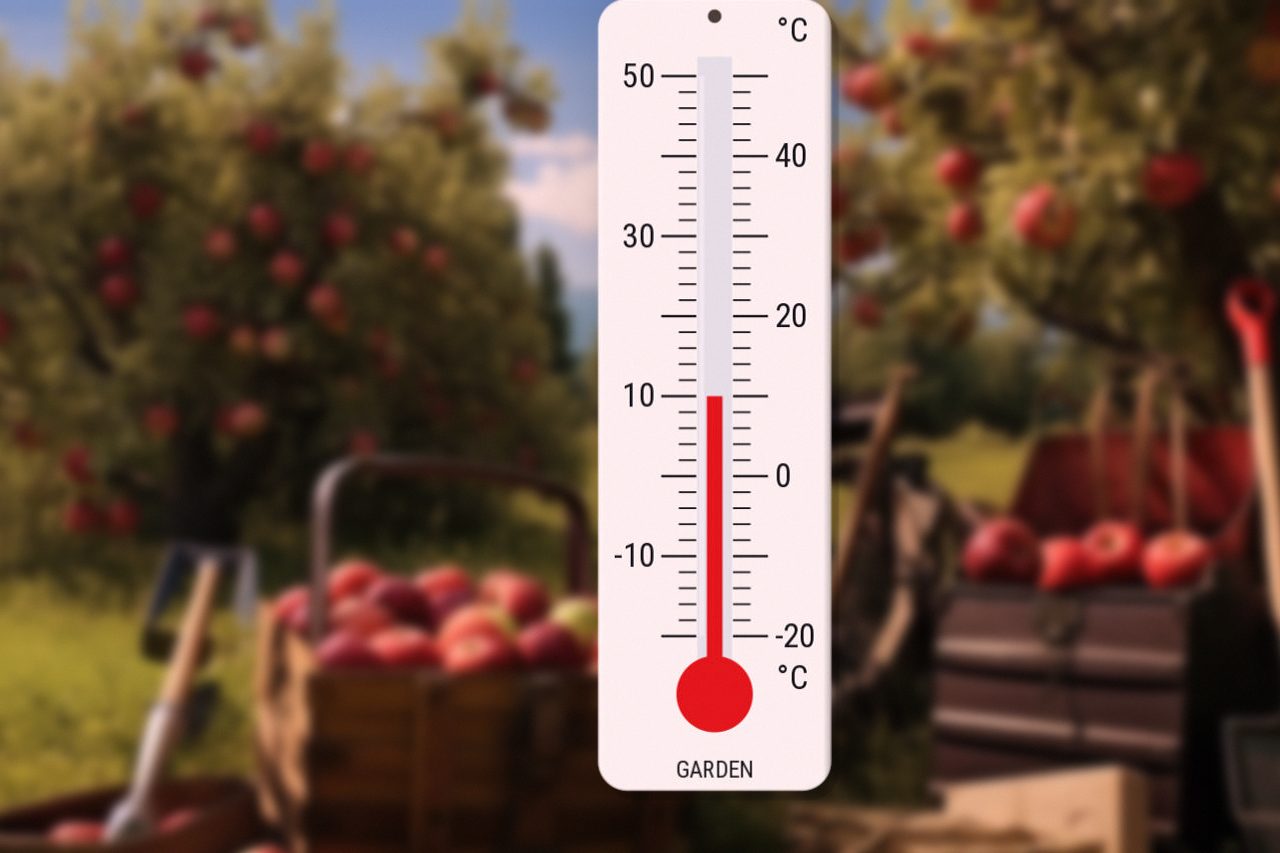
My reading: 10 °C
